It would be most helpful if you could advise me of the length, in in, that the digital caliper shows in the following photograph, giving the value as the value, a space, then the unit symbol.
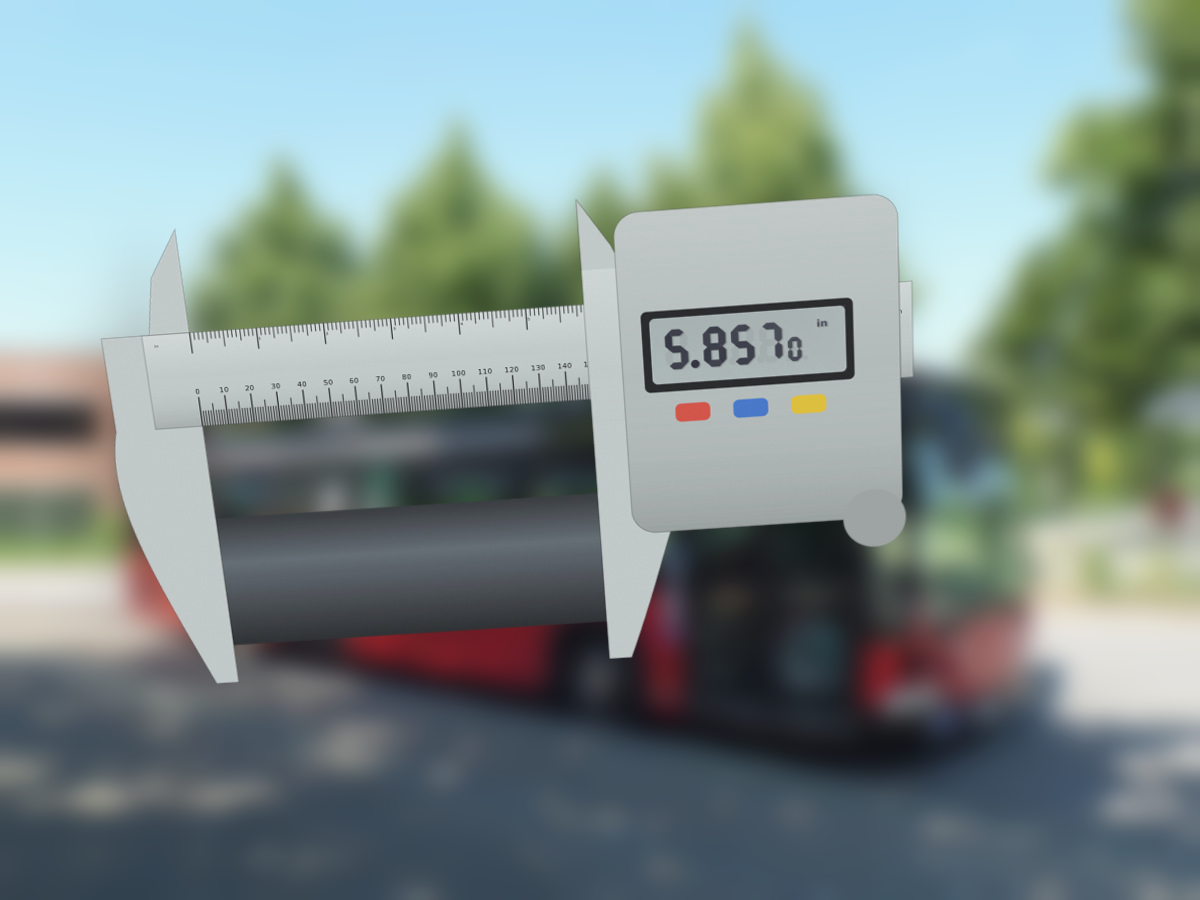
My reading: 5.8570 in
